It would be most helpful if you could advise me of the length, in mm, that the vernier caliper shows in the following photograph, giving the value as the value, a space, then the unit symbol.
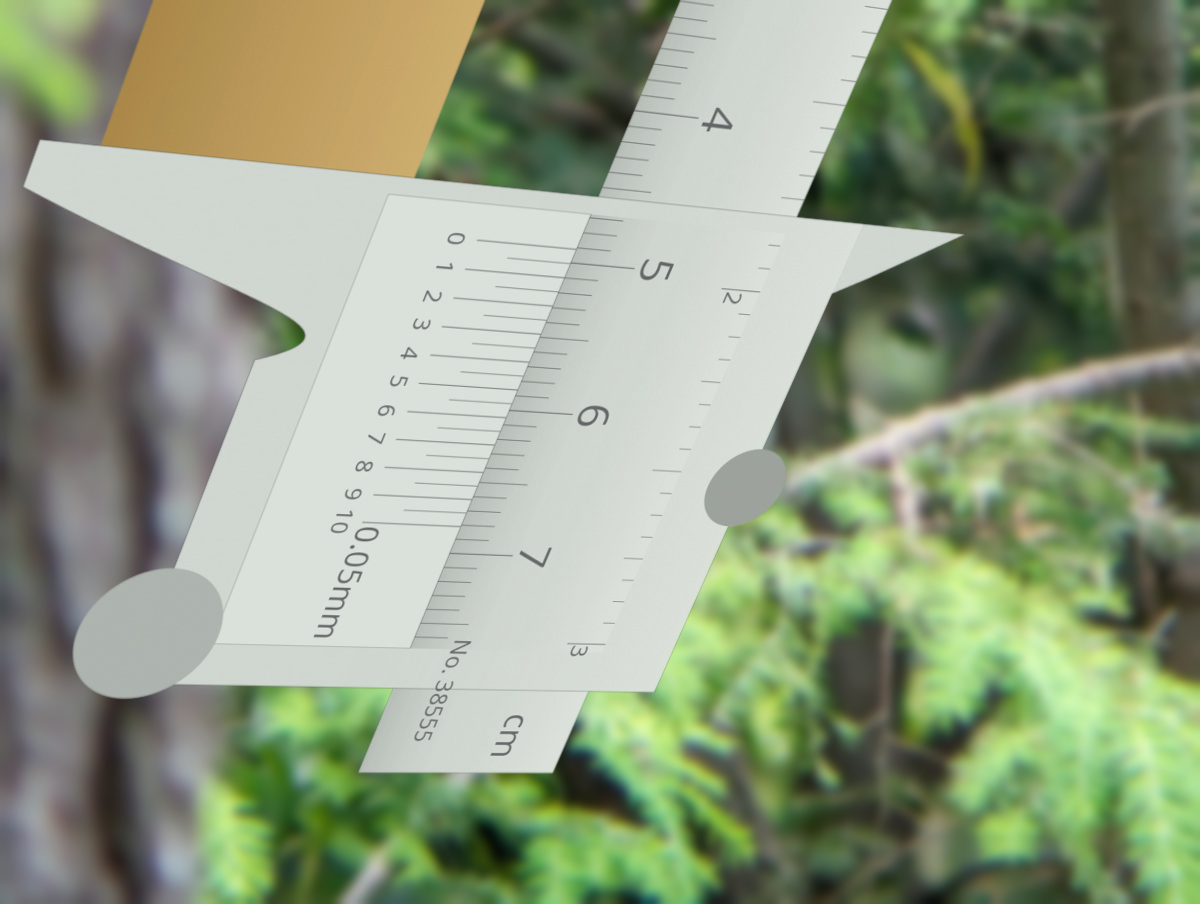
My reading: 49.1 mm
